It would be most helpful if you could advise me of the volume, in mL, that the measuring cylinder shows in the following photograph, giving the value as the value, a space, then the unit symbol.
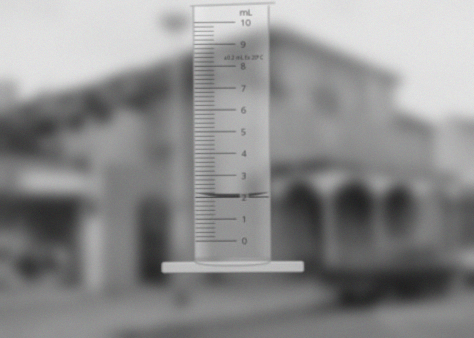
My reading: 2 mL
